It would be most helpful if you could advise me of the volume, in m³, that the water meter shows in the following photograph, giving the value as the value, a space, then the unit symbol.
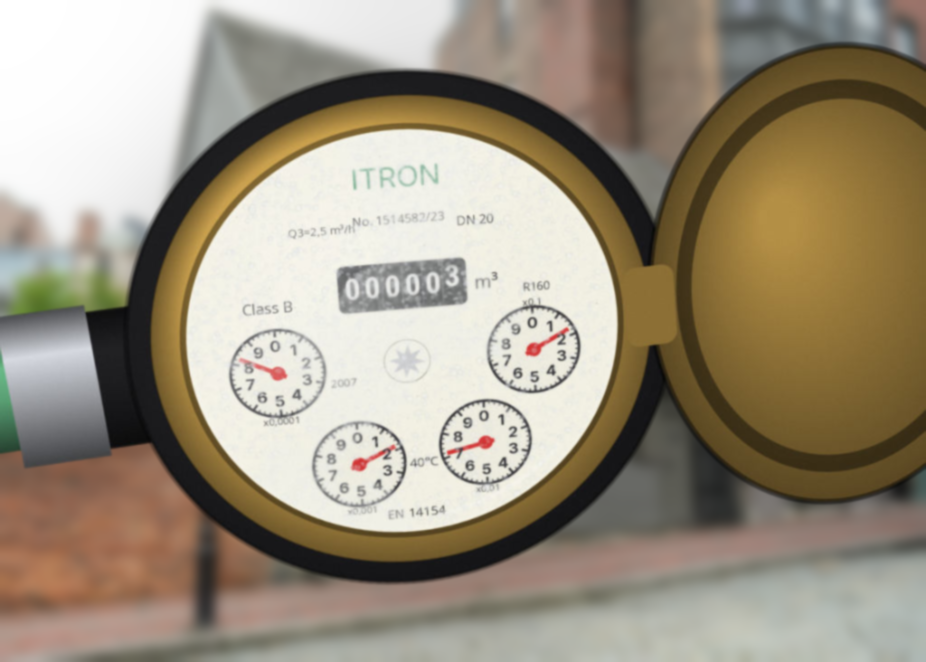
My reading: 3.1718 m³
